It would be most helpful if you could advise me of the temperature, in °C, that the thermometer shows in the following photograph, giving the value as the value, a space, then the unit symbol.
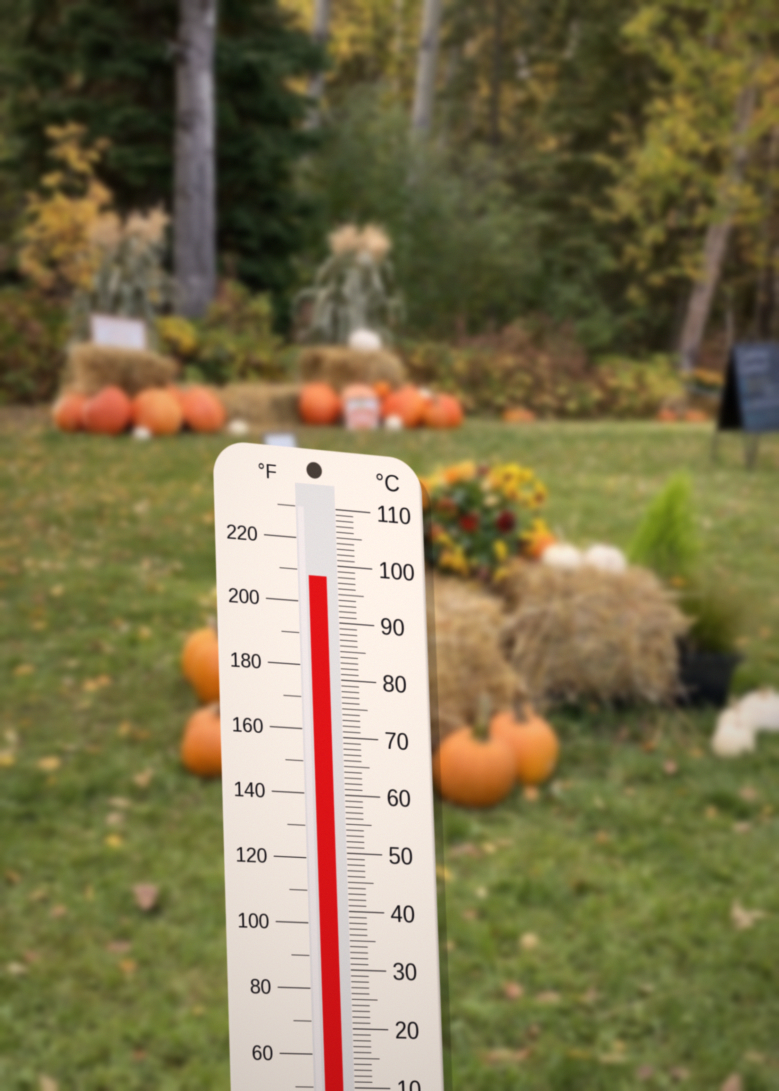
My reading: 98 °C
